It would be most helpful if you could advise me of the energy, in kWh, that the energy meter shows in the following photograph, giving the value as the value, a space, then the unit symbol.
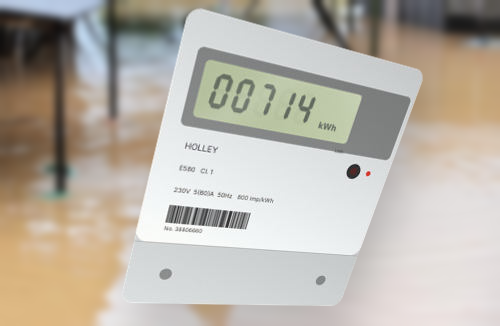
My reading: 714 kWh
